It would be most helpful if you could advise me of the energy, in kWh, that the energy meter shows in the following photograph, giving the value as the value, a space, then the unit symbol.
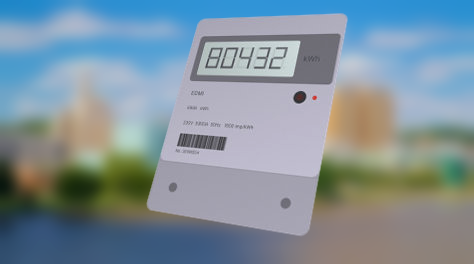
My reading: 80432 kWh
